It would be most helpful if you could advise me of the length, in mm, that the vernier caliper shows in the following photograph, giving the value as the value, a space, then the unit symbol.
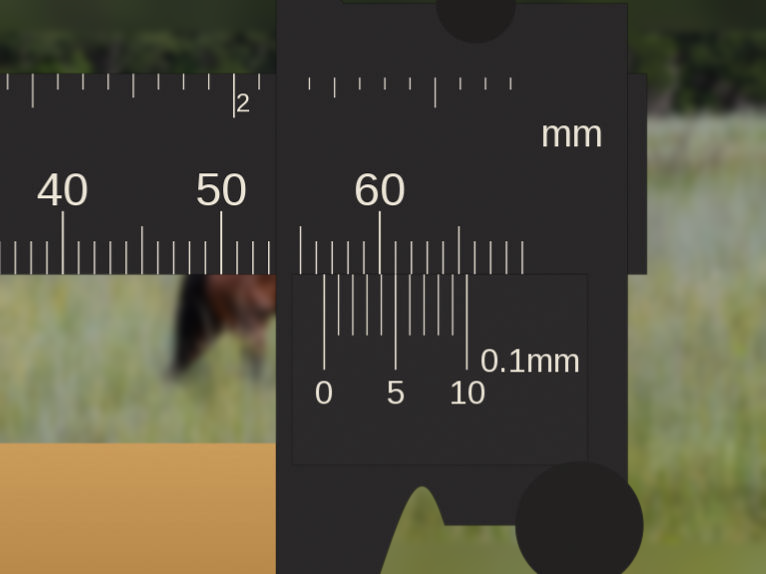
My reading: 56.5 mm
